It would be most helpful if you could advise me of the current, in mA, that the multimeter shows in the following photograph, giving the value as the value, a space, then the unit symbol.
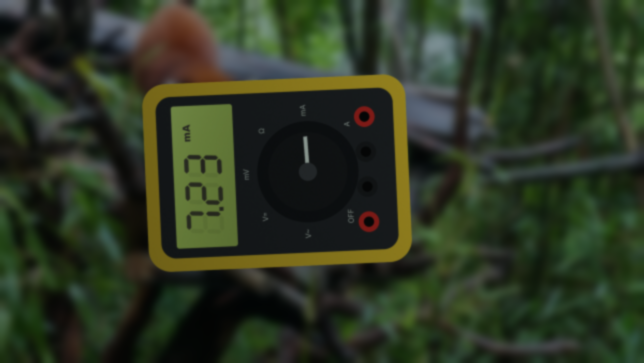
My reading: 7.23 mA
